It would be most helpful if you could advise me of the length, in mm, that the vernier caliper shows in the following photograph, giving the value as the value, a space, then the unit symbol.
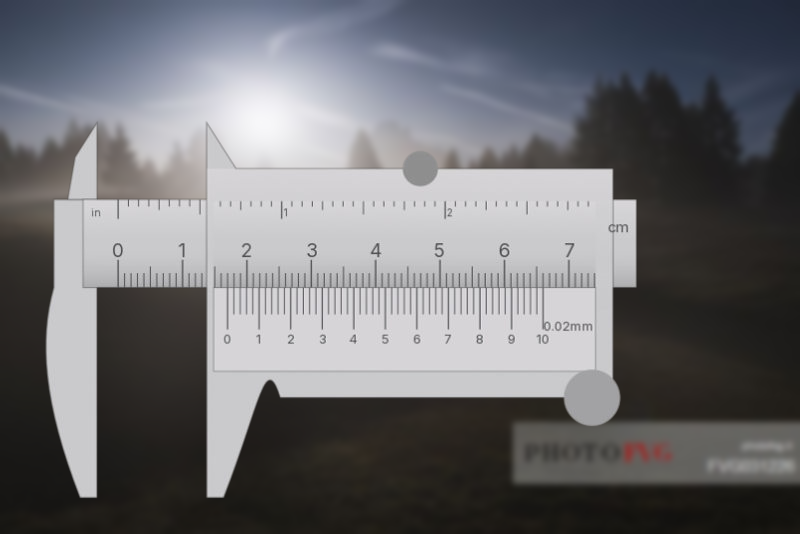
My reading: 17.0 mm
